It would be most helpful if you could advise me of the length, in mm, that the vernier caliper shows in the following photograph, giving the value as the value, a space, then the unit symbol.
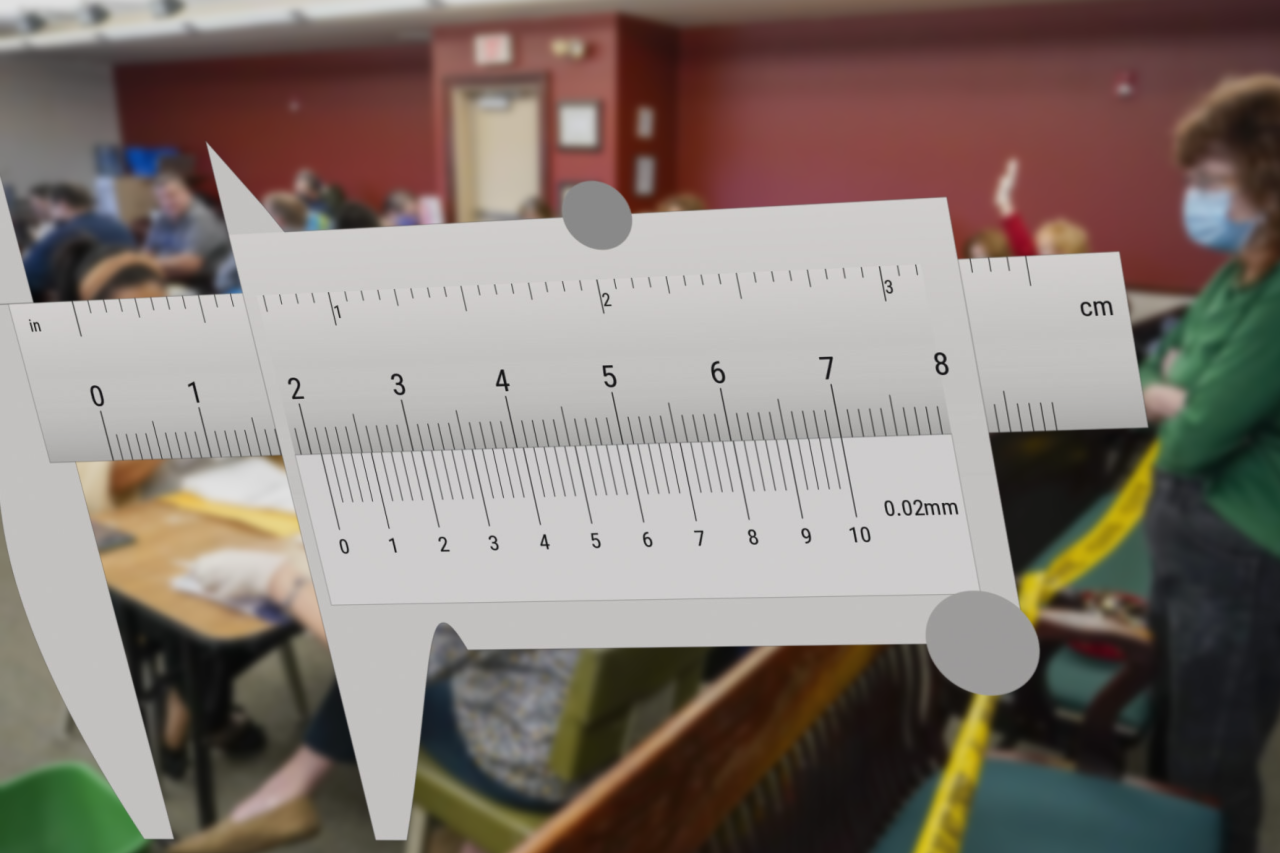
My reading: 21.0 mm
